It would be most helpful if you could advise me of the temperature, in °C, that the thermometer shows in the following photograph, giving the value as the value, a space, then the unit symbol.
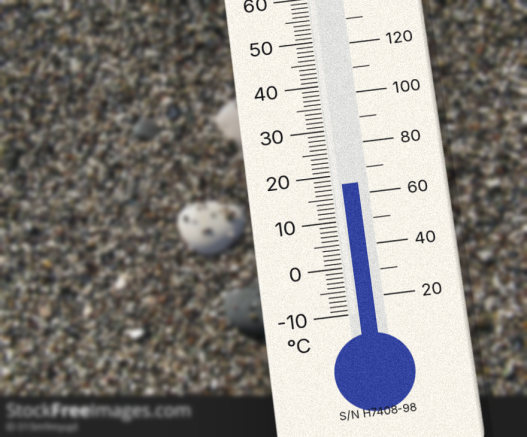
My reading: 18 °C
